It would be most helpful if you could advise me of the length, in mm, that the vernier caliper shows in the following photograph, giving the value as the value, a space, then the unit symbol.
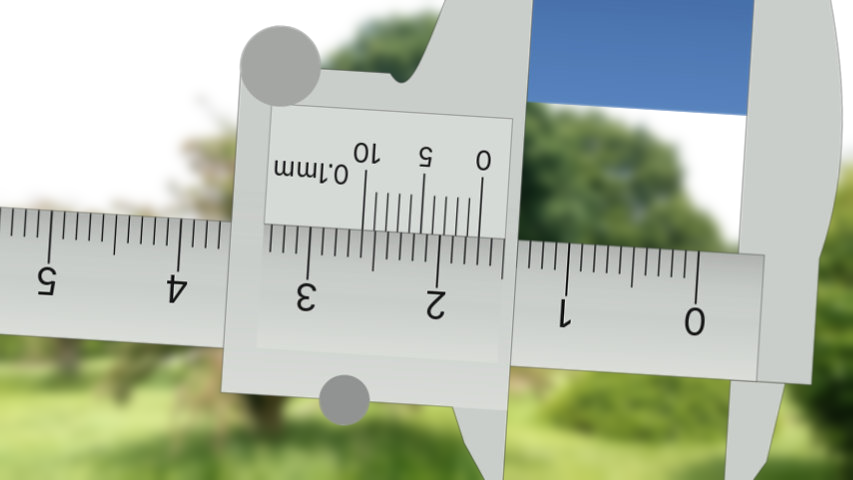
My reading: 17.0 mm
